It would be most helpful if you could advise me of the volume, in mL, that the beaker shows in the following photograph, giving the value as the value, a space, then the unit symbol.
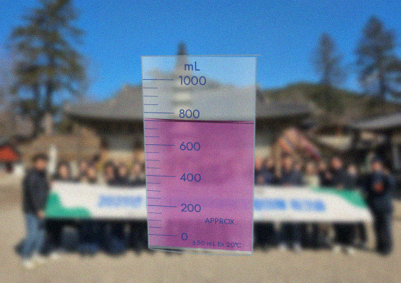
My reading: 750 mL
